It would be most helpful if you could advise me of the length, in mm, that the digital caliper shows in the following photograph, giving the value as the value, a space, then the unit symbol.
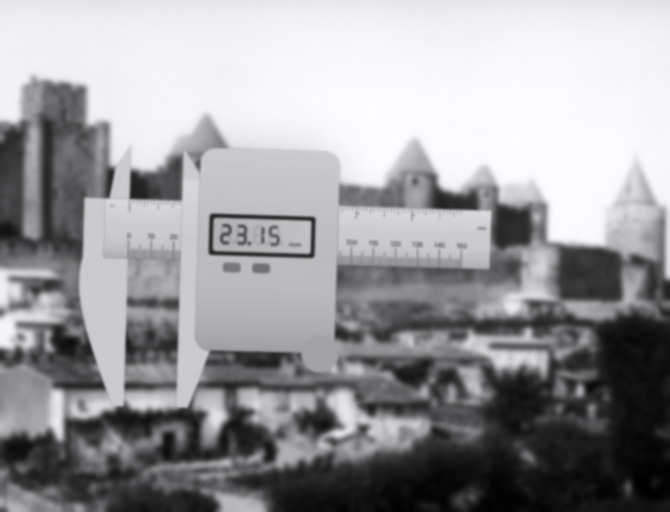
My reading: 23.15 mm
